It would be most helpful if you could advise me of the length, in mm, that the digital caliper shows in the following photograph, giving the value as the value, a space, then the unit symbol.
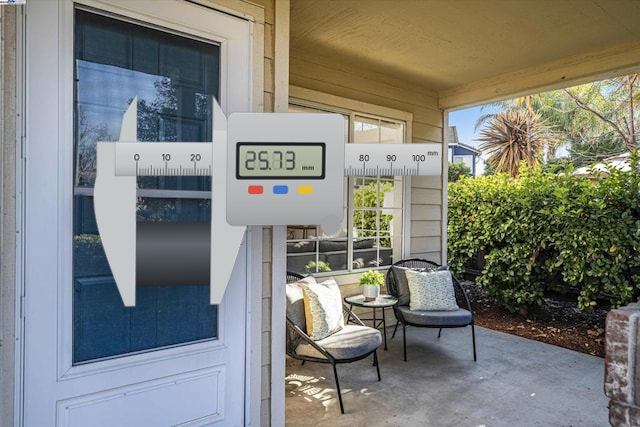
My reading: 25.73 mm
